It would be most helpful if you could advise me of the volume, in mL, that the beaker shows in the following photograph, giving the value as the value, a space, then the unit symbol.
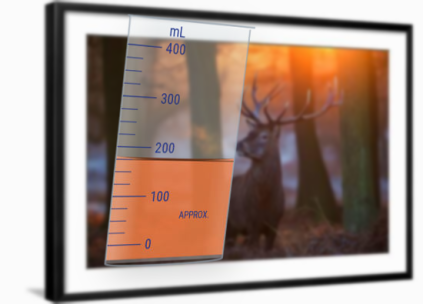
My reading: 175 mL
